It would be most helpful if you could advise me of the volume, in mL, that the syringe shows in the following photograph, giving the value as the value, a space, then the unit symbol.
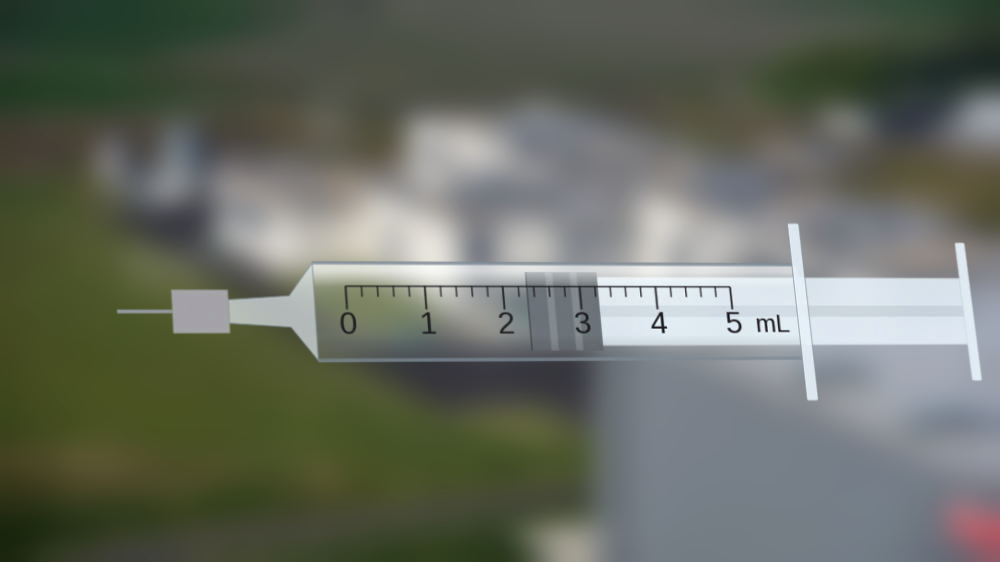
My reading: 2.3 mL
